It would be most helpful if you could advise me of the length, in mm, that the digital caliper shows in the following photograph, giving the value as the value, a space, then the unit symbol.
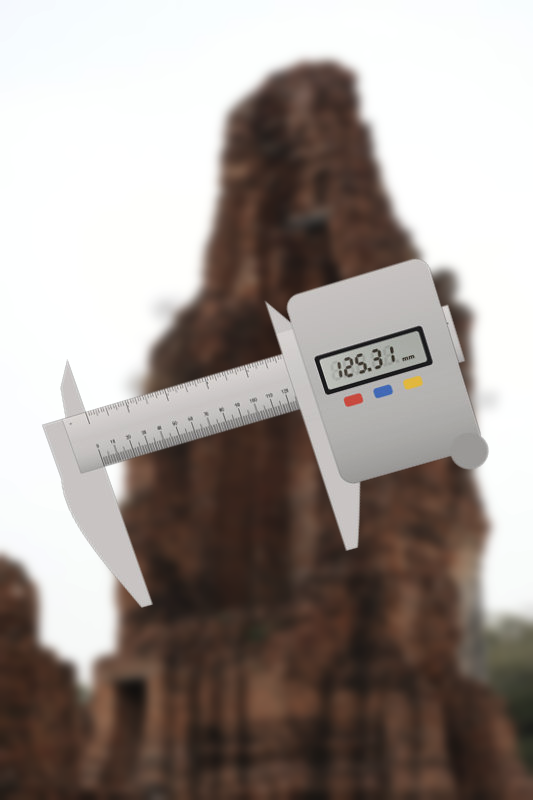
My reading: 125.31 mm
